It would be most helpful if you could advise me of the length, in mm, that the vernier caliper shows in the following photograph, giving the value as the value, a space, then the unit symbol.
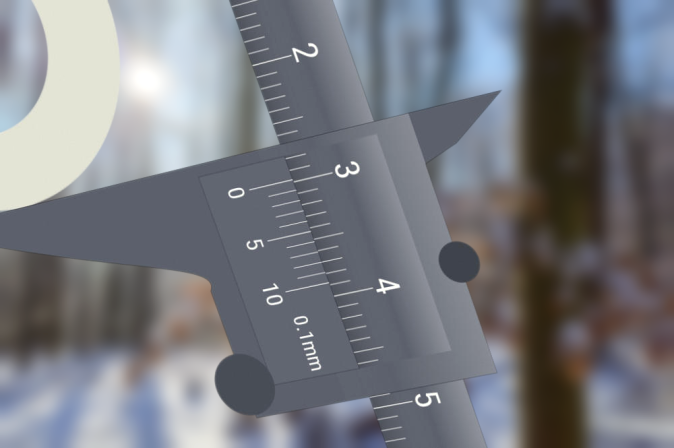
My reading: 29.8 mm
